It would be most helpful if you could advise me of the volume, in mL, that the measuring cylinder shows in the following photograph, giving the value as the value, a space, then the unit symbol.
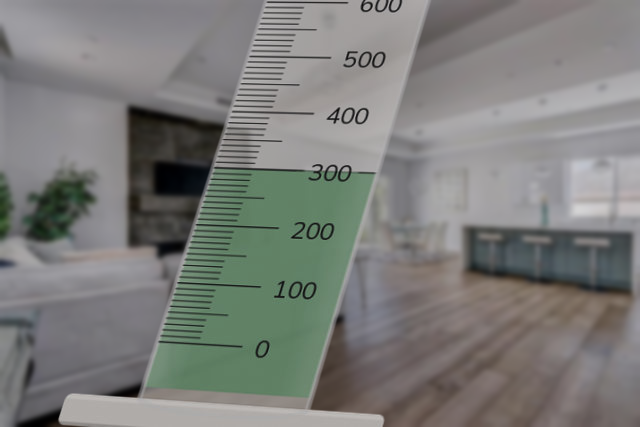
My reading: 300 mL
